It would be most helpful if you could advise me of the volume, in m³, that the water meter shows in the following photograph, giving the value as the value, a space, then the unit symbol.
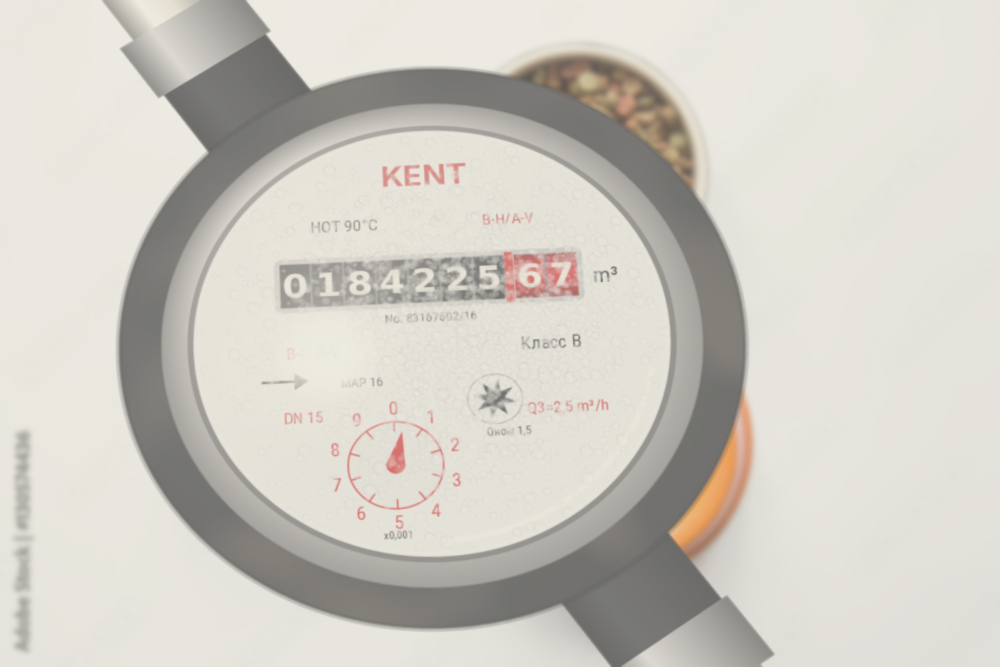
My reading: 184225.670 m³
